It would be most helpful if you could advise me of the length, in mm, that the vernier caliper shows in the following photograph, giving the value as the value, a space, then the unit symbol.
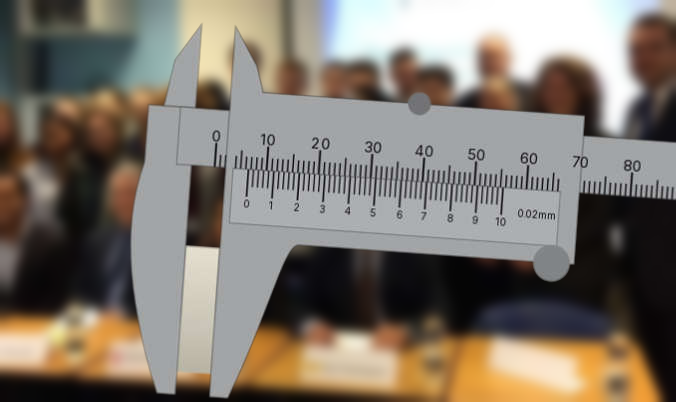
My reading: 6.5 mm
